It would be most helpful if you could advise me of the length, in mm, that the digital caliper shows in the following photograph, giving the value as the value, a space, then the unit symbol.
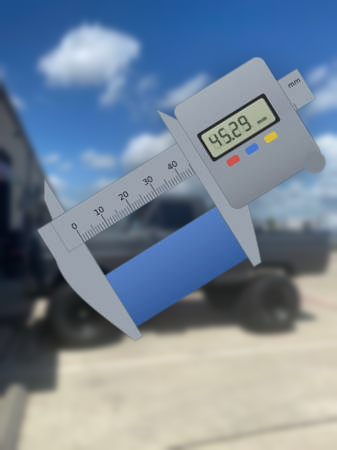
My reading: 45.29 mm
